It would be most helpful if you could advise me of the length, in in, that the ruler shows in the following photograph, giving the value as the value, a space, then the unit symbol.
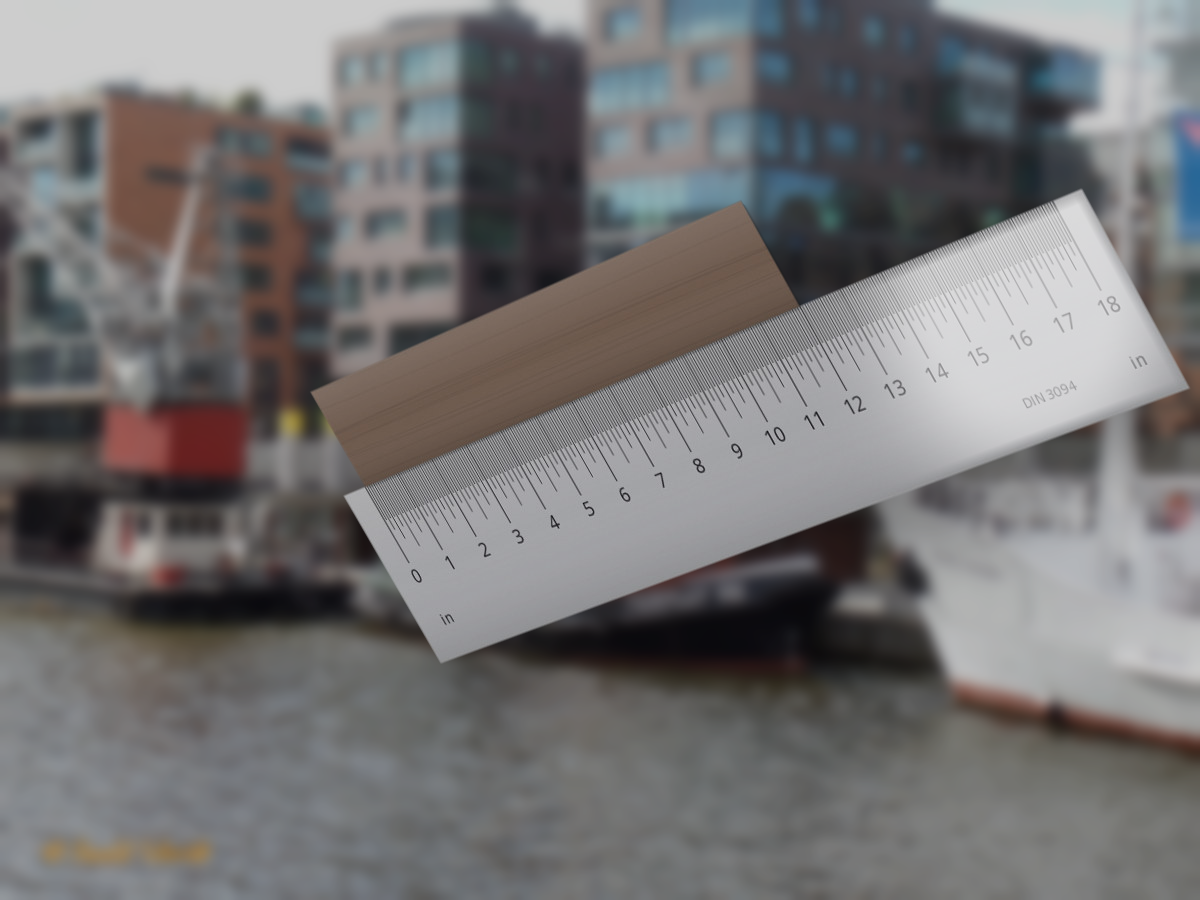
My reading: 12 in
